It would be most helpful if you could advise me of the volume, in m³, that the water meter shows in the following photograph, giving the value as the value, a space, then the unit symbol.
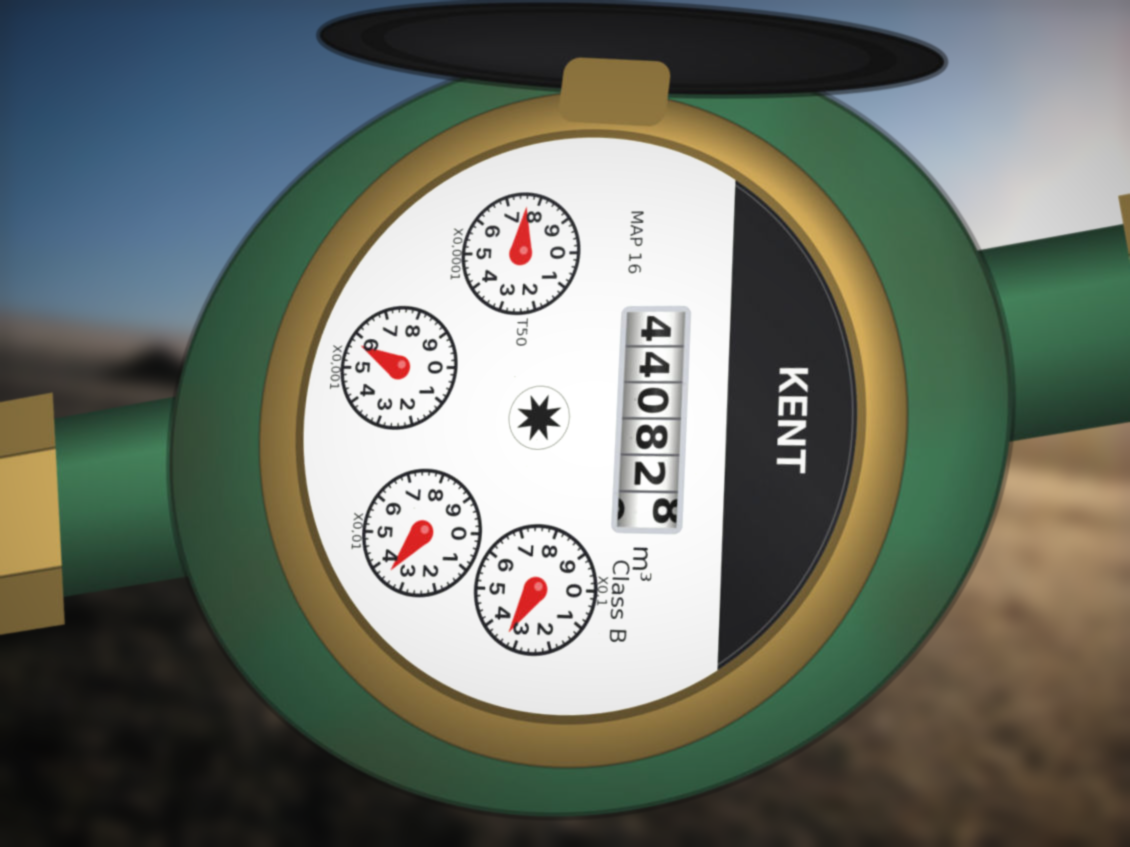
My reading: 440828.3357 m³
